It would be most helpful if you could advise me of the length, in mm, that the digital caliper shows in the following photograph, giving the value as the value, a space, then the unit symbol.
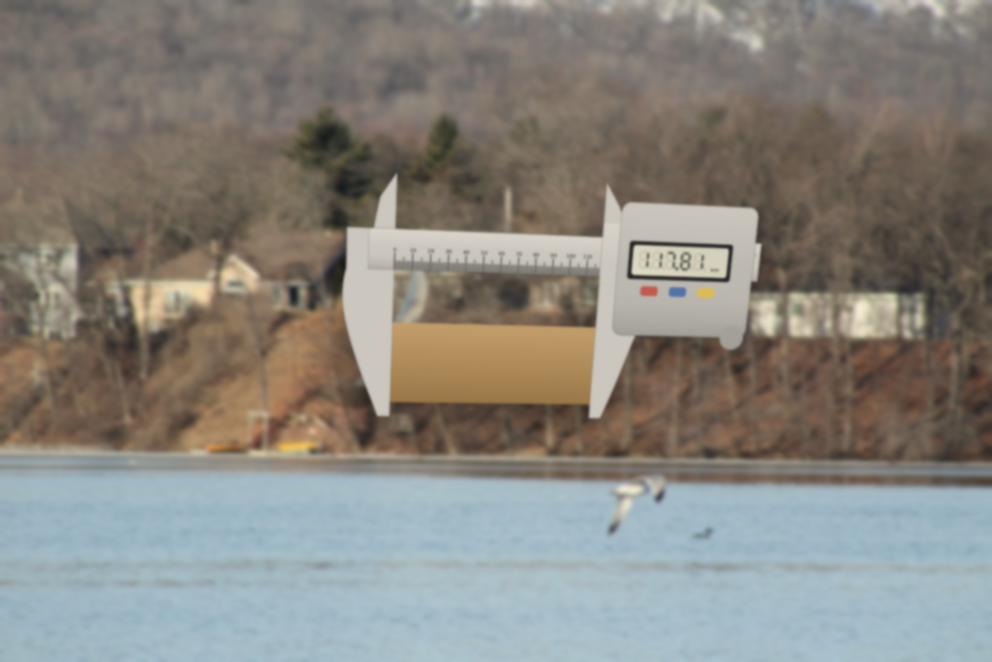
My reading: 117.81 mm
